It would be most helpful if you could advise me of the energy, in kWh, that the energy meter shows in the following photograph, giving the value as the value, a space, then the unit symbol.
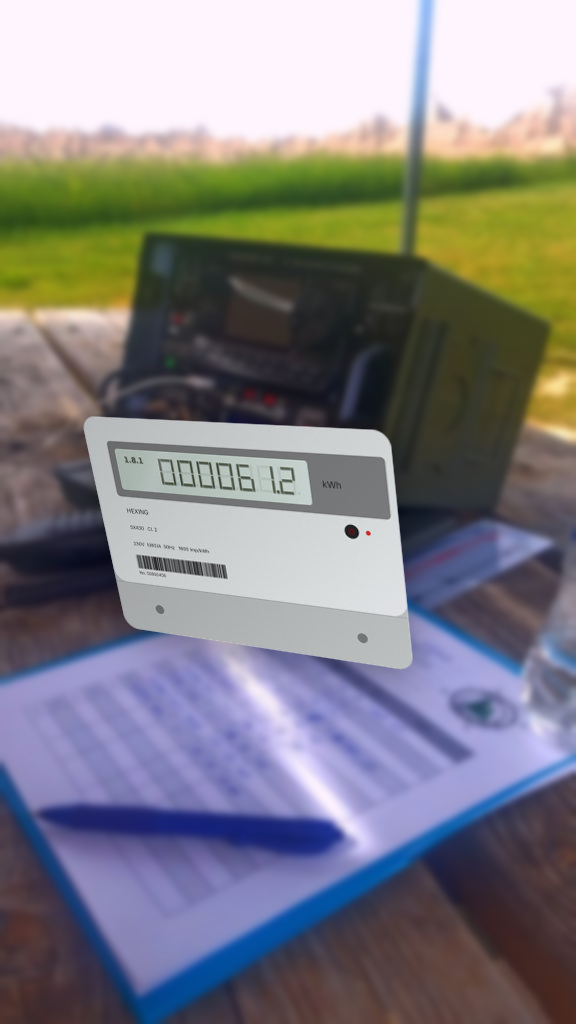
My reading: 61.2 kWh
